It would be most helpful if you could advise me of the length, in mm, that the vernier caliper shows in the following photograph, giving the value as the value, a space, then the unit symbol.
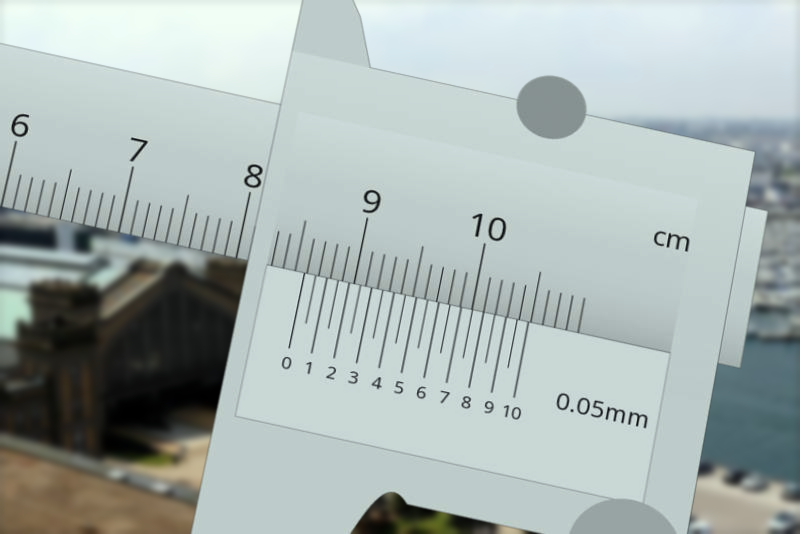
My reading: 85.8 mm
